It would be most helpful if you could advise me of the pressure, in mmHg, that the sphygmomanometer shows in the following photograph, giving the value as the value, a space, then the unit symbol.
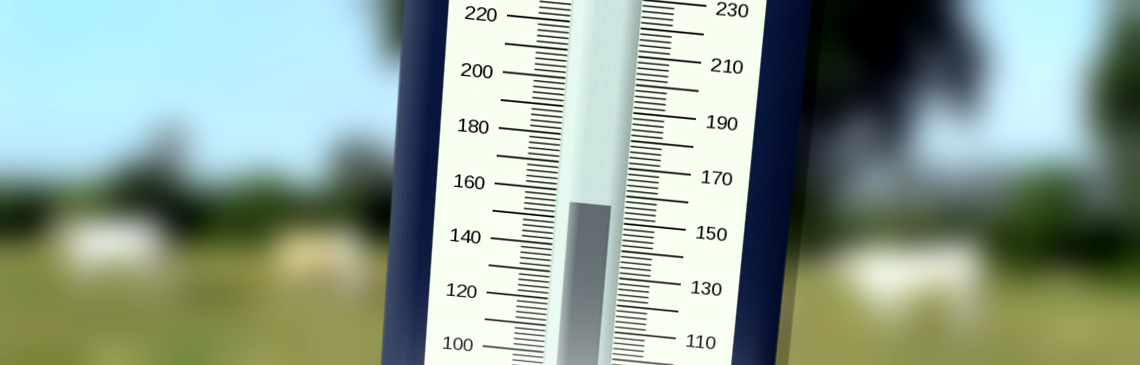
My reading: 156 mmHg
